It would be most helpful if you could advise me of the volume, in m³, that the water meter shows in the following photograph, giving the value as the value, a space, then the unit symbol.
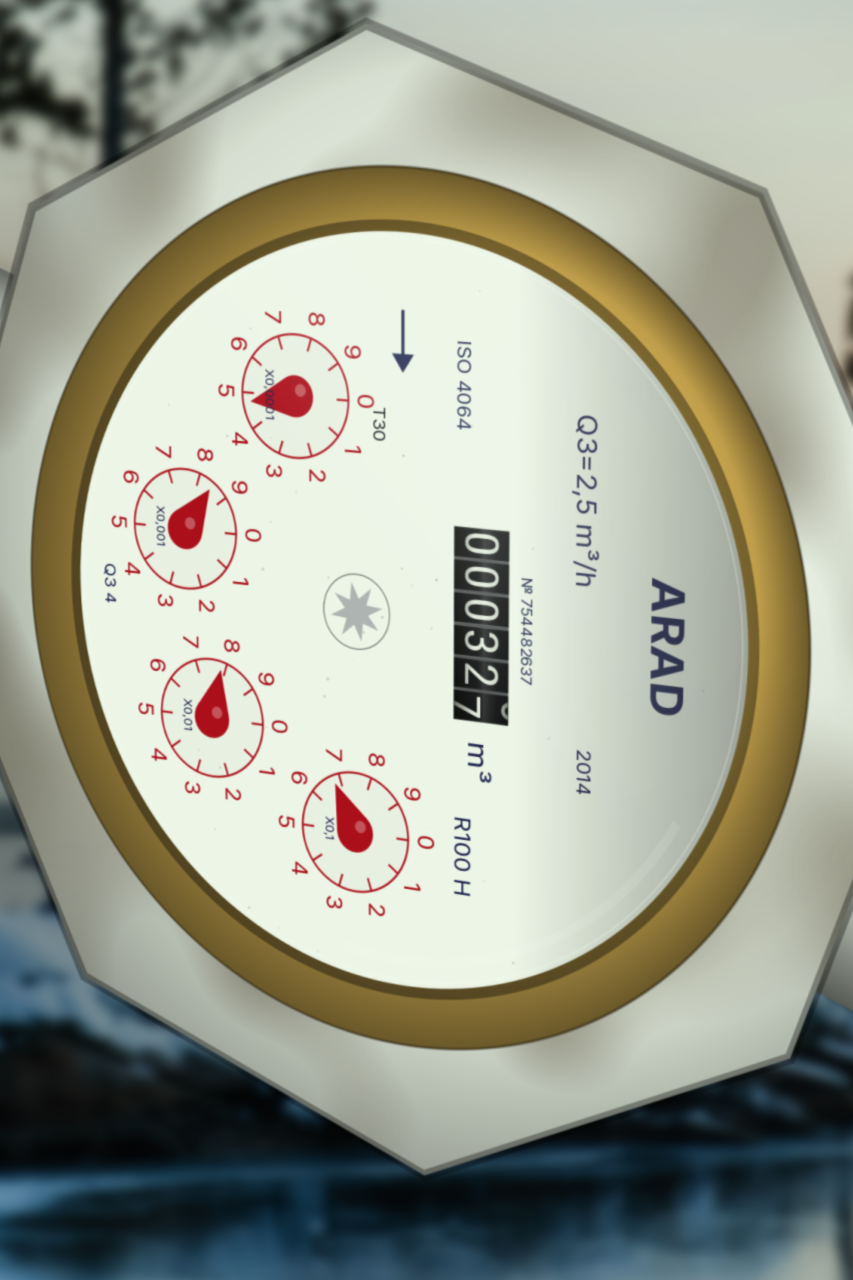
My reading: 326.6784 m³
